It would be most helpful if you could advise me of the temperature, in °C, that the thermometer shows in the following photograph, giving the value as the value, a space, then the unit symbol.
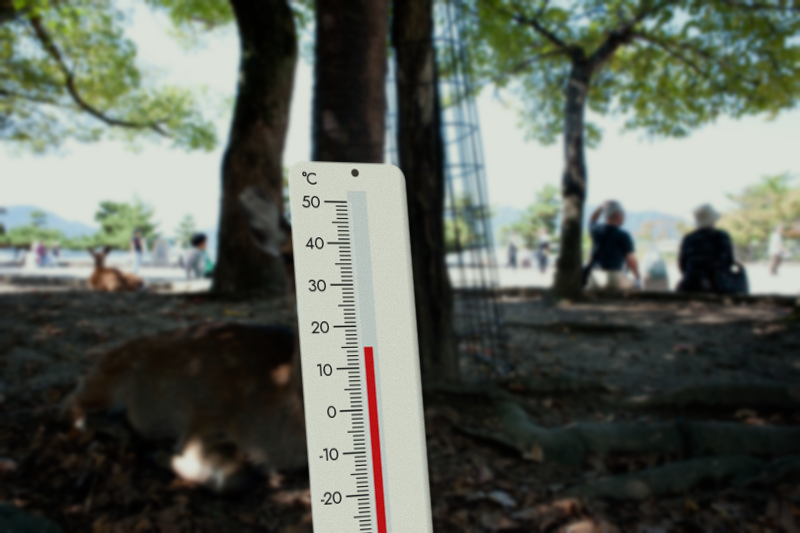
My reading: 15 °C
